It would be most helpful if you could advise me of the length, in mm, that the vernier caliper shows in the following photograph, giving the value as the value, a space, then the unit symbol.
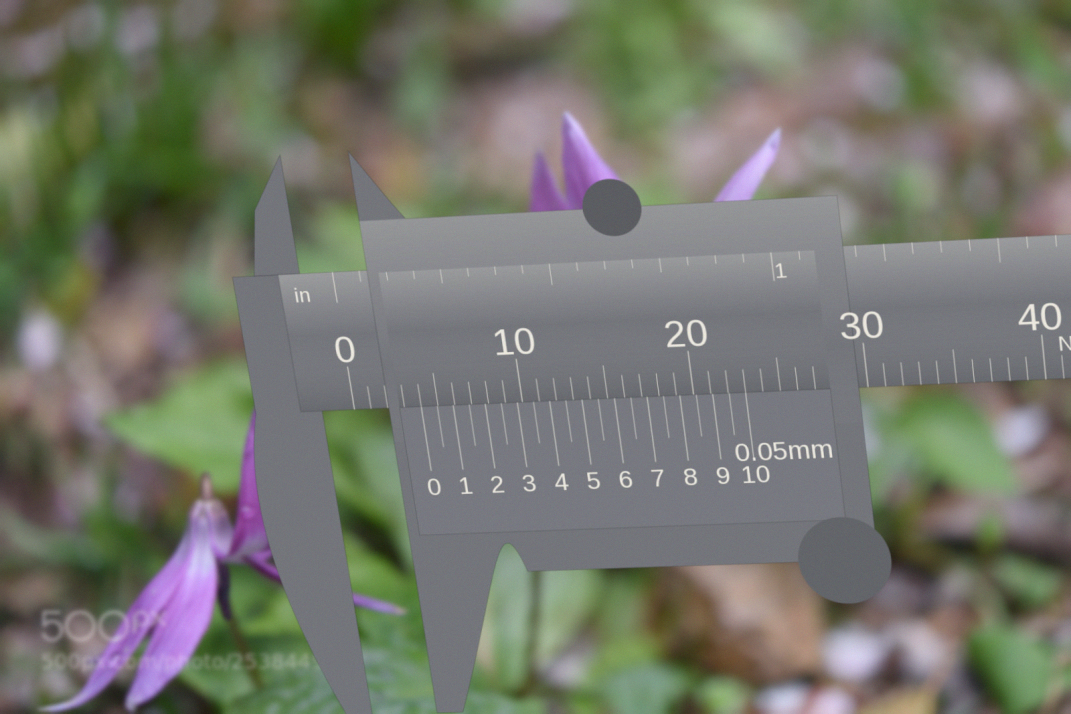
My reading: 4.0 mm
